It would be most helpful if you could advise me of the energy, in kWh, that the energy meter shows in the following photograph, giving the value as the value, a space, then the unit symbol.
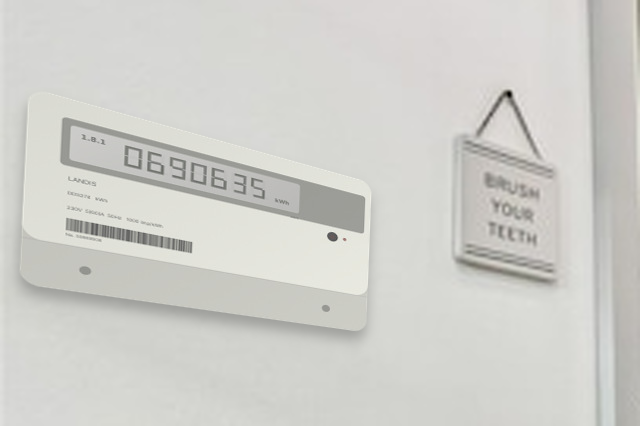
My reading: 690635 kWh
